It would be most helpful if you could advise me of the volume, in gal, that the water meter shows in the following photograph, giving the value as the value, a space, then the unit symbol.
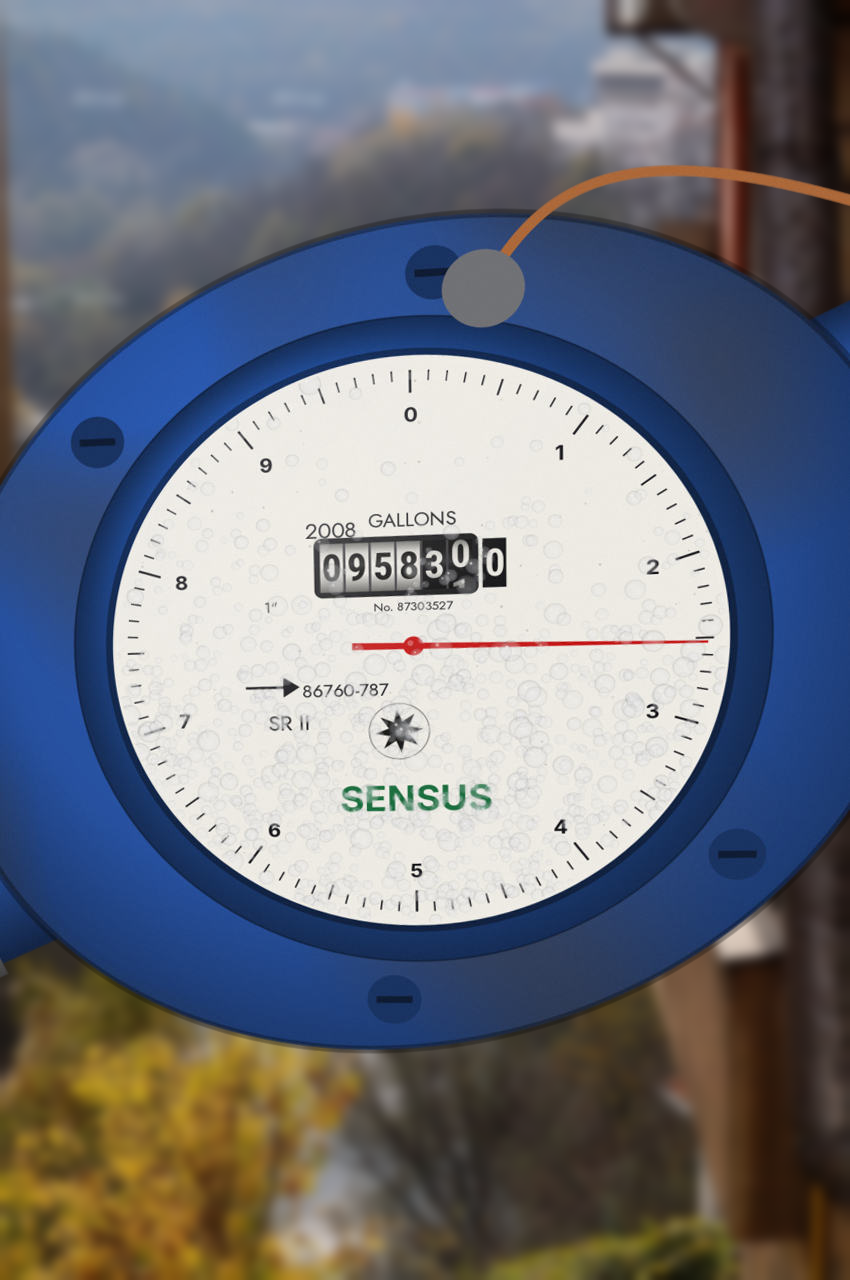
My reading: 958302.5 gal
